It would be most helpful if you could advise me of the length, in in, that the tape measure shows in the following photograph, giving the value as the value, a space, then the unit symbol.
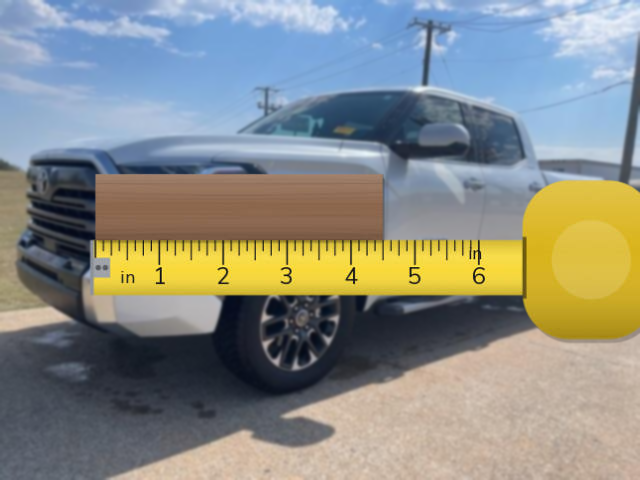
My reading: 4.5 in
